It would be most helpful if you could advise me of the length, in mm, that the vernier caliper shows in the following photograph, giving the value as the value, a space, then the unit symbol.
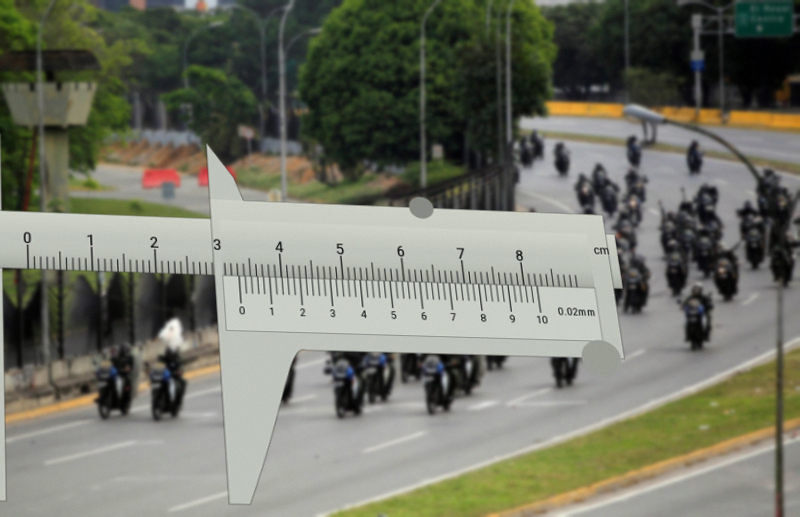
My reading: 33.2 mm
